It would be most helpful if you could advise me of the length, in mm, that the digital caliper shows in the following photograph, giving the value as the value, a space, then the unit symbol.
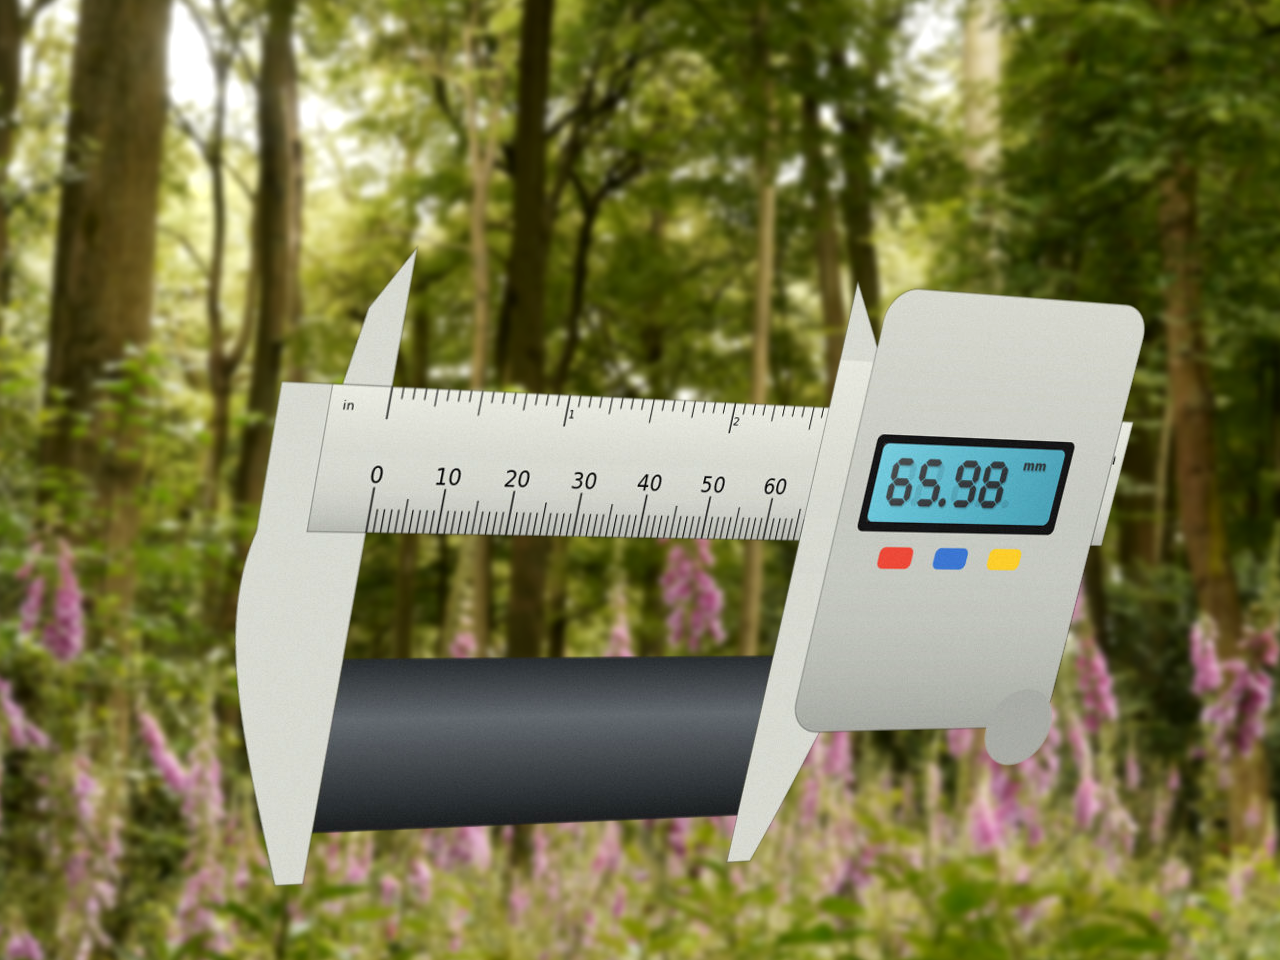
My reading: 65.98 mm
